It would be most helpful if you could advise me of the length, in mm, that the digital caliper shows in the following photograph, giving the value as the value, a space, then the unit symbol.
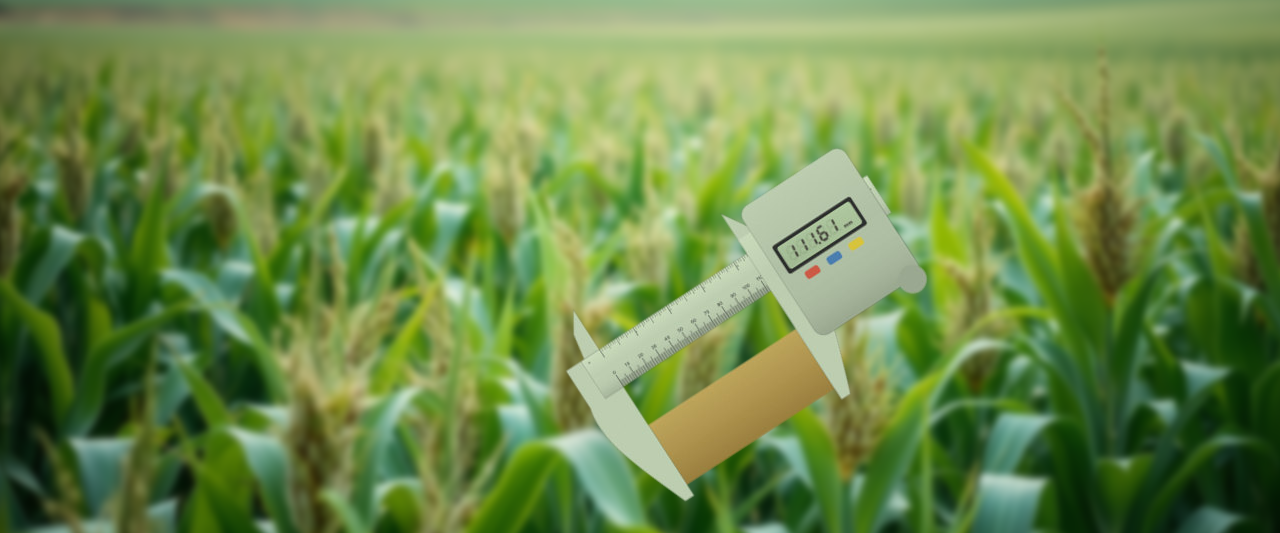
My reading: 111.61 mm
